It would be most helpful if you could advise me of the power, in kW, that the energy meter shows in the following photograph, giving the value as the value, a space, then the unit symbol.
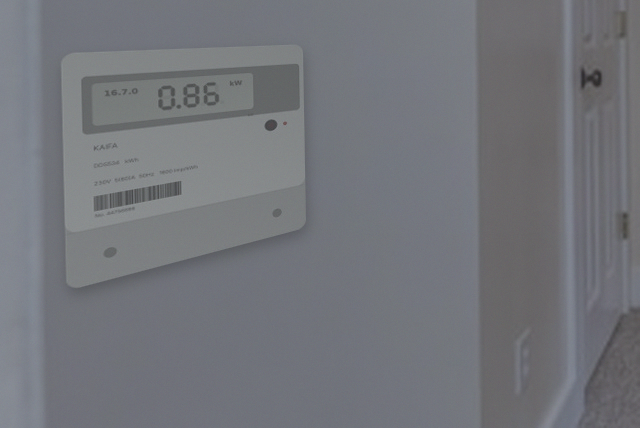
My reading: 0.86 kW
